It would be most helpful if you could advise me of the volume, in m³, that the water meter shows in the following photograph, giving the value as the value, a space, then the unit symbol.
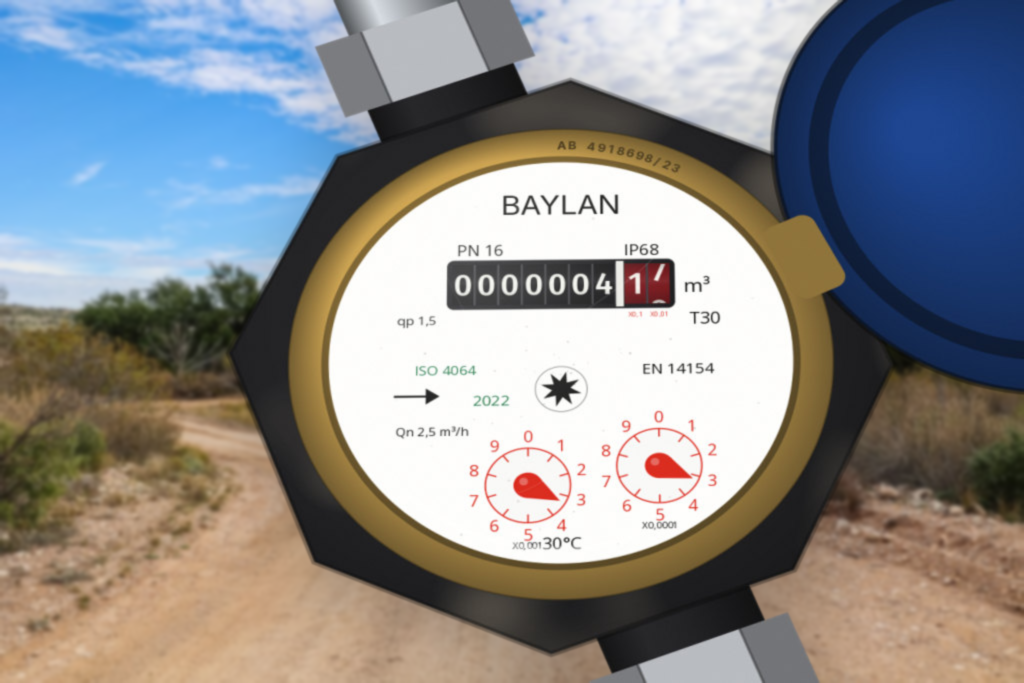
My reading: 4.1733 m³
